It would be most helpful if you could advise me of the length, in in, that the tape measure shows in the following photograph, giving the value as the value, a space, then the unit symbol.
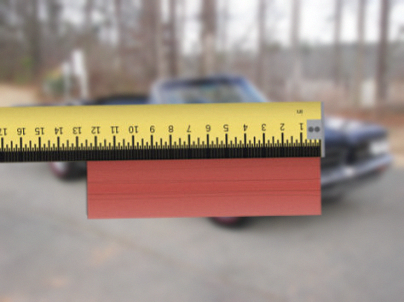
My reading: 12.5 in
